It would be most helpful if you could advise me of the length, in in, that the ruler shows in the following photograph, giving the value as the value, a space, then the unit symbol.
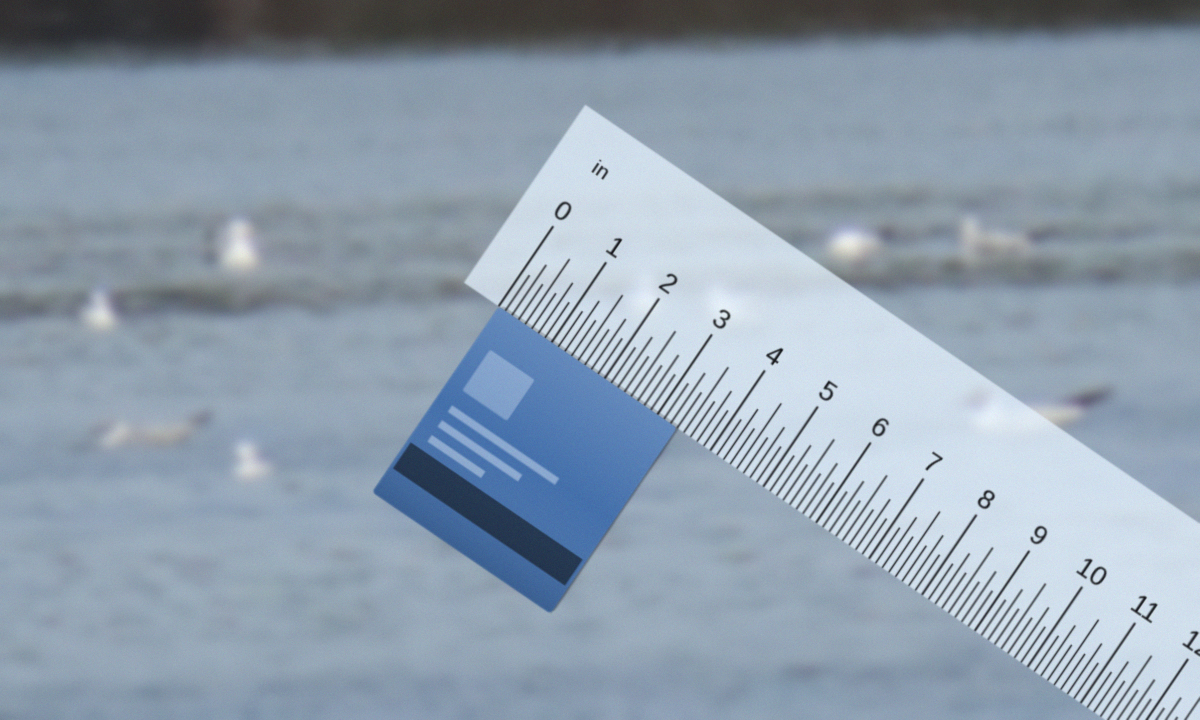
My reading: 3.375 in
